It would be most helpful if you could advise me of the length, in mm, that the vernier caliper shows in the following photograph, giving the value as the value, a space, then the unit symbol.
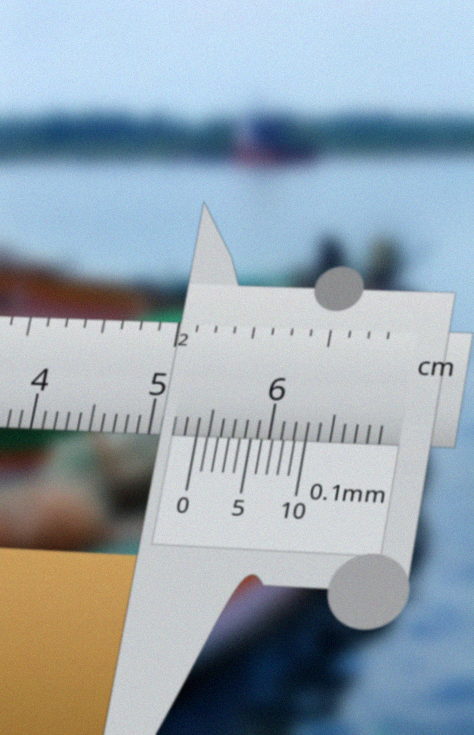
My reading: 54.0 mm
